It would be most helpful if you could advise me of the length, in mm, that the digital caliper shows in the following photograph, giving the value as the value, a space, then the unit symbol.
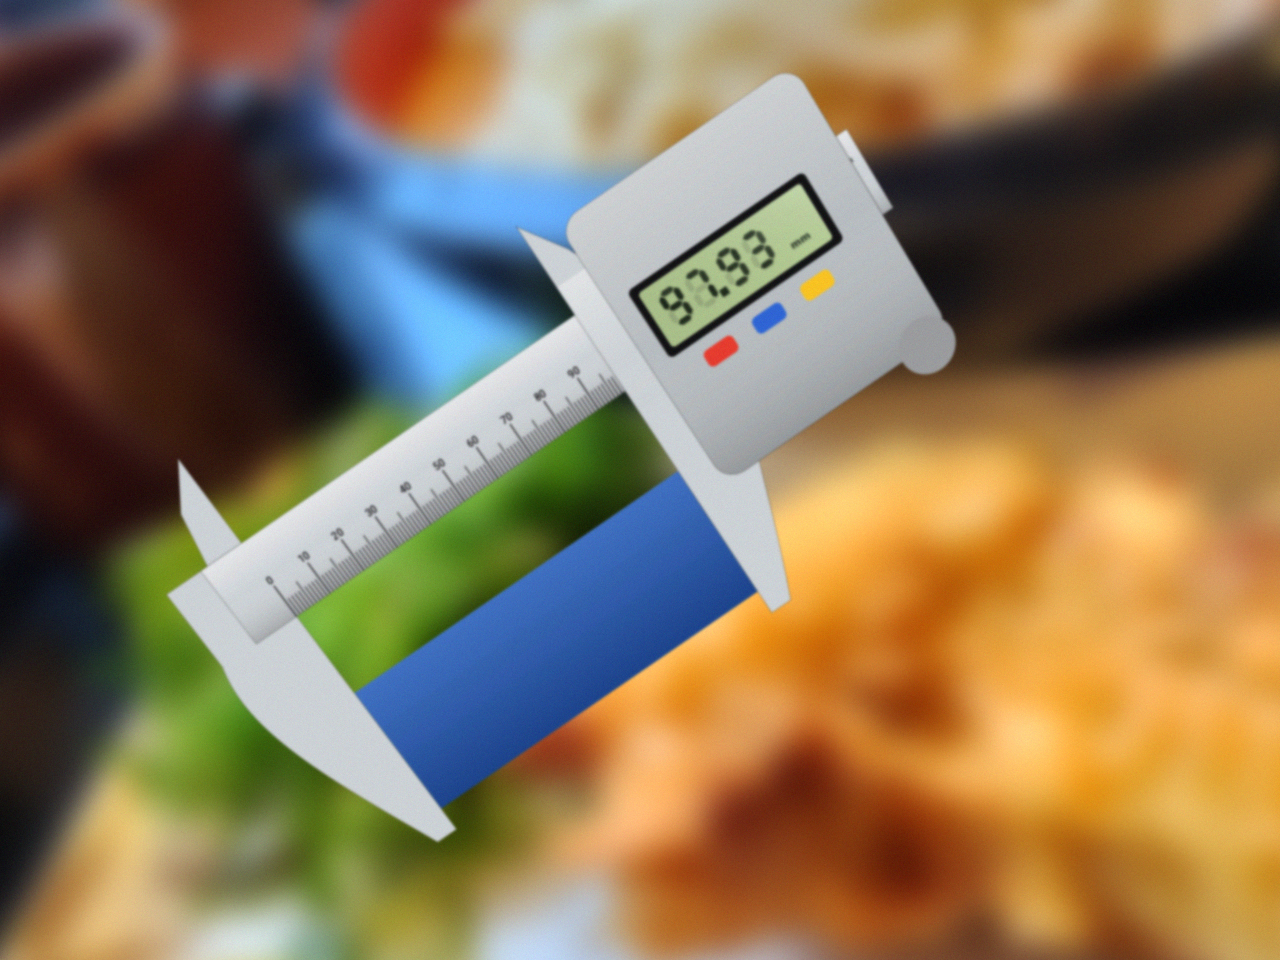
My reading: 97.93 mm
